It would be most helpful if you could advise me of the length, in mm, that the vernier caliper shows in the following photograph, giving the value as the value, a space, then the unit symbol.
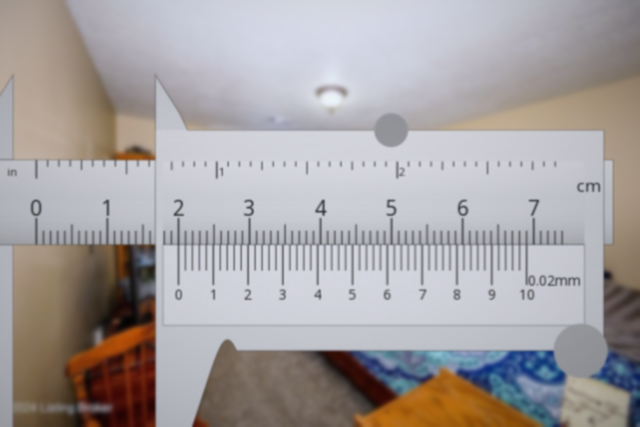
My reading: 20.0 mm
